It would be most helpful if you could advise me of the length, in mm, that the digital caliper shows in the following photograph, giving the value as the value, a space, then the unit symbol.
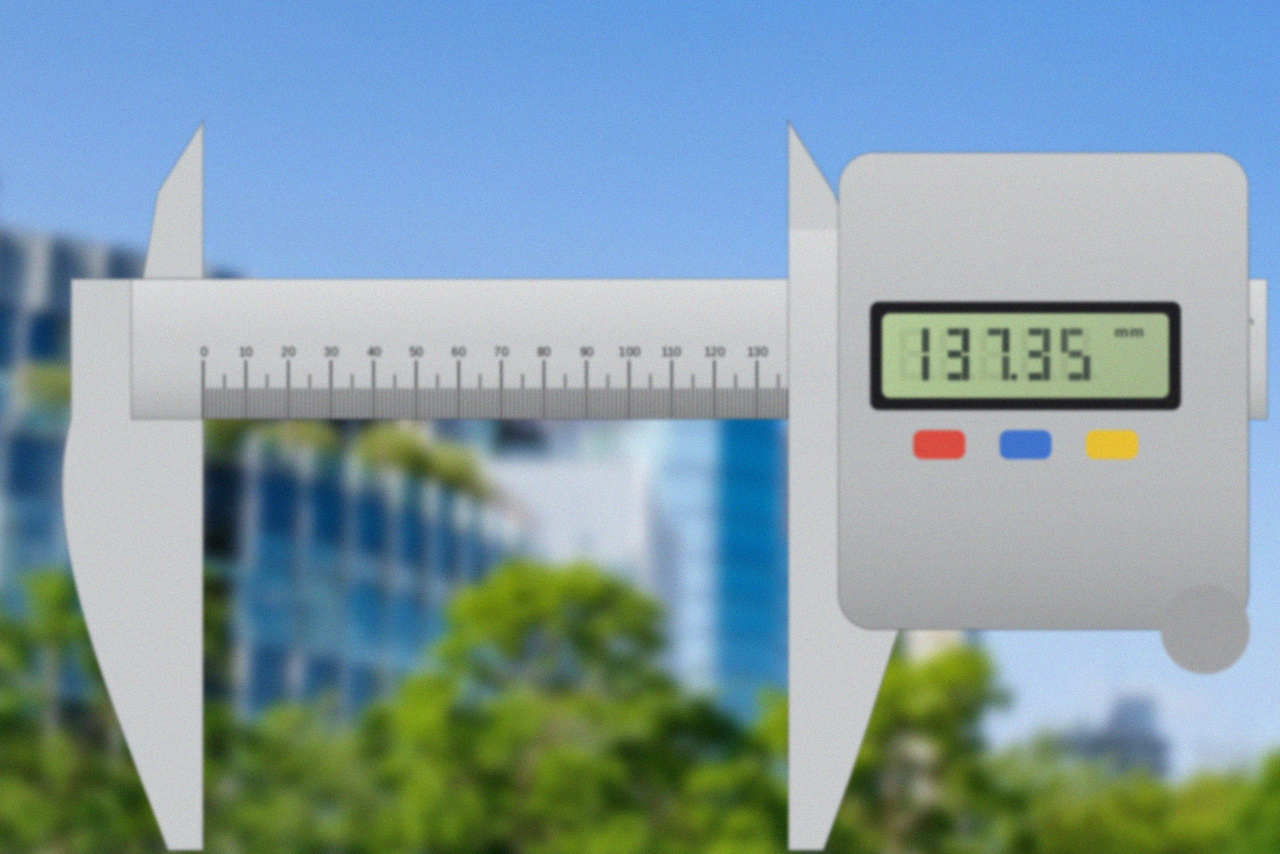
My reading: 137.35 mm
